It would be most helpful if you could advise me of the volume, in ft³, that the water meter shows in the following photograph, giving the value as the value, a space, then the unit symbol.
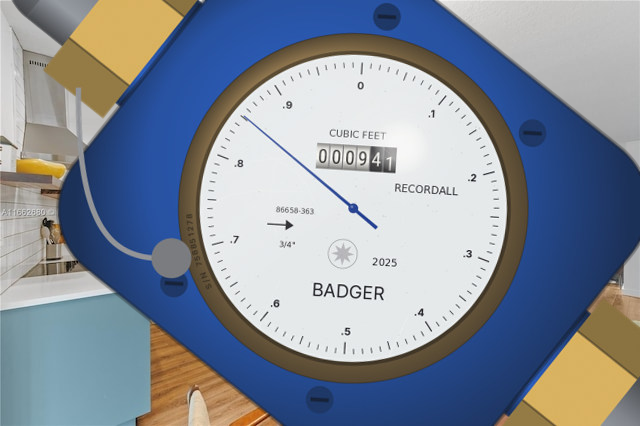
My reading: 940.85 ft³
